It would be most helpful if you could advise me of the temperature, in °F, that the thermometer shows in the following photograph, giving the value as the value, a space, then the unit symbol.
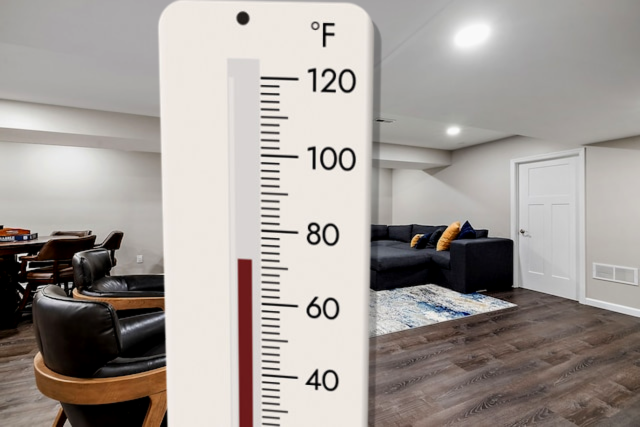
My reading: 72 °F
